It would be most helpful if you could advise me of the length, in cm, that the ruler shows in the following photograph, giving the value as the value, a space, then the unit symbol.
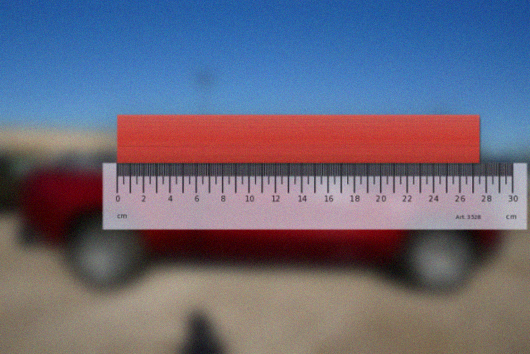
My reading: 27.5 cm
